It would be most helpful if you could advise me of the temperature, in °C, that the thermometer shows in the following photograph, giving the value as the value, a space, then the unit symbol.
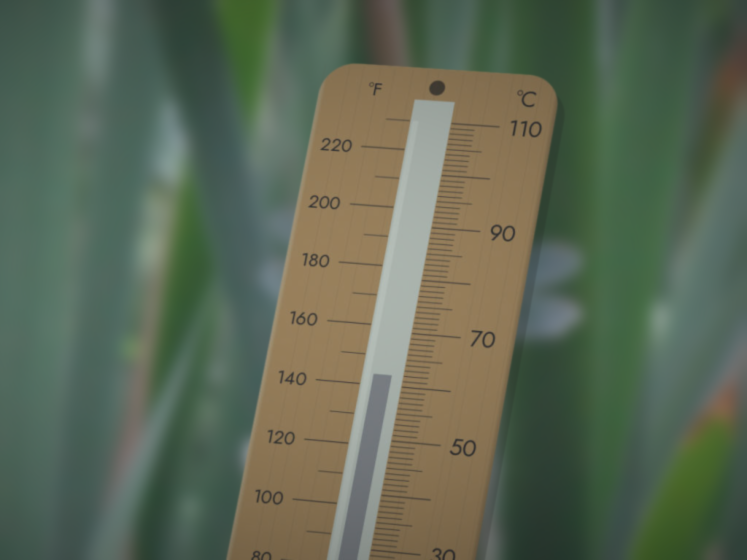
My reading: 62 °C
